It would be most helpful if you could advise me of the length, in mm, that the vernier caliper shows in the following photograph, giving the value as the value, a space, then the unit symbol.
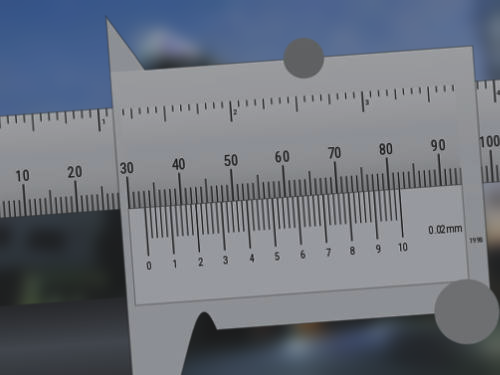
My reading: 33.0 mm
